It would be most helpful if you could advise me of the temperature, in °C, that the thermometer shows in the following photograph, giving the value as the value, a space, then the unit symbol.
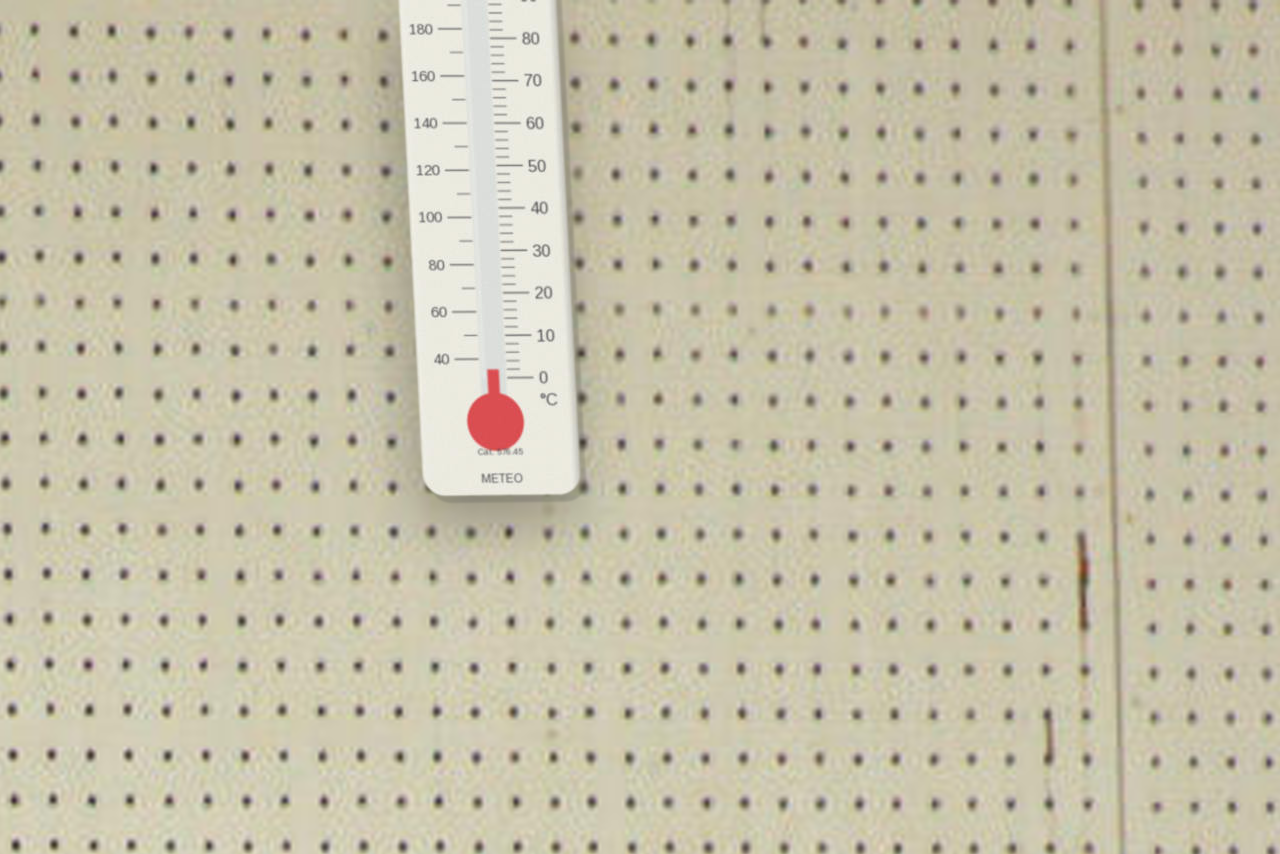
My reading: 2 °C
